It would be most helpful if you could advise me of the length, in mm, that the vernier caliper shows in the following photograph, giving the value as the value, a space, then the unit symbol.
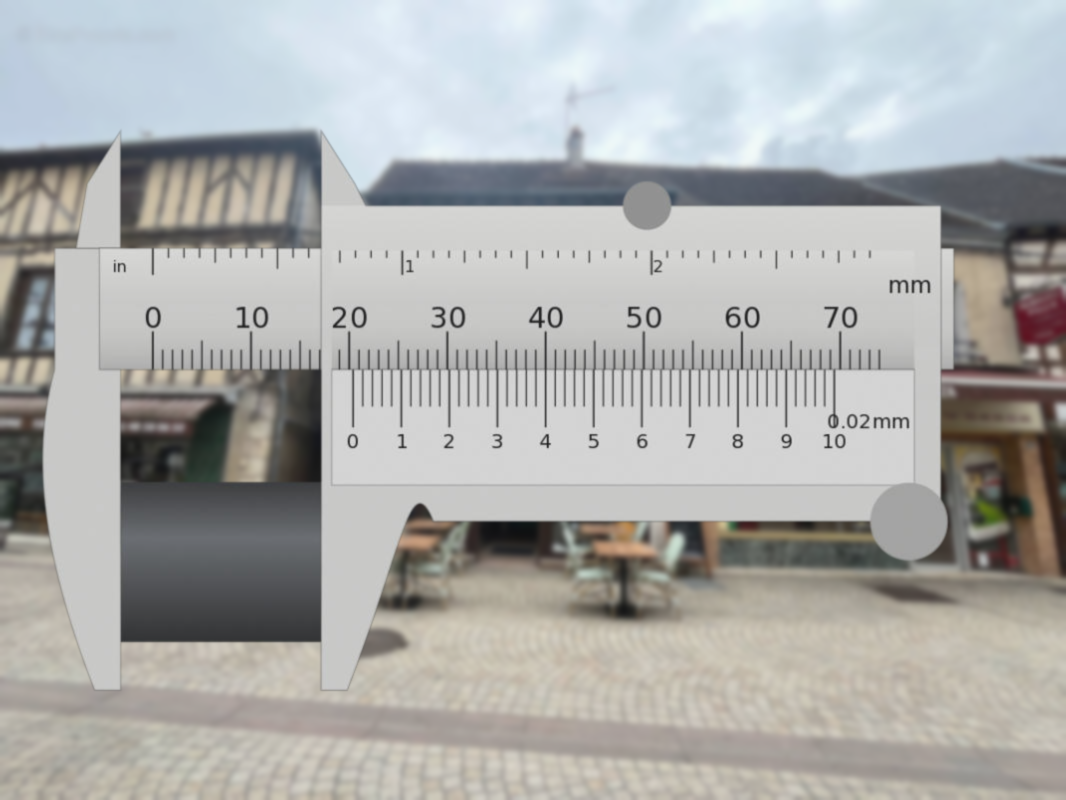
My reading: 20.4 mm
